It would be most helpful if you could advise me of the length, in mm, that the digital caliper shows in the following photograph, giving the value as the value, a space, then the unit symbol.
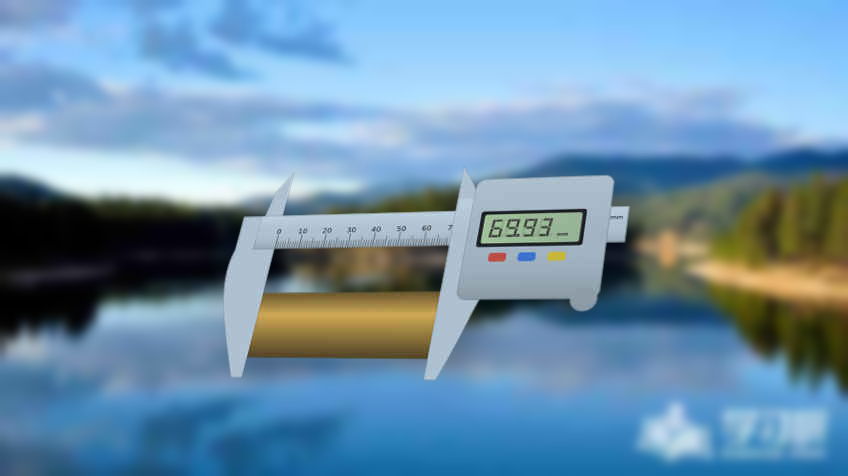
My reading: 69.93 mm
